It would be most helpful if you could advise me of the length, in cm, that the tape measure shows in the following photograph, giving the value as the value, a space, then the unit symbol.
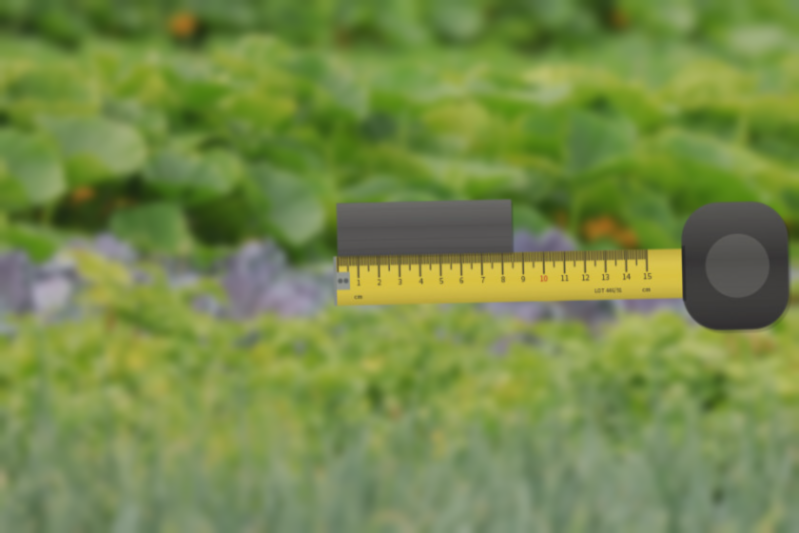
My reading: 8.5 cm
